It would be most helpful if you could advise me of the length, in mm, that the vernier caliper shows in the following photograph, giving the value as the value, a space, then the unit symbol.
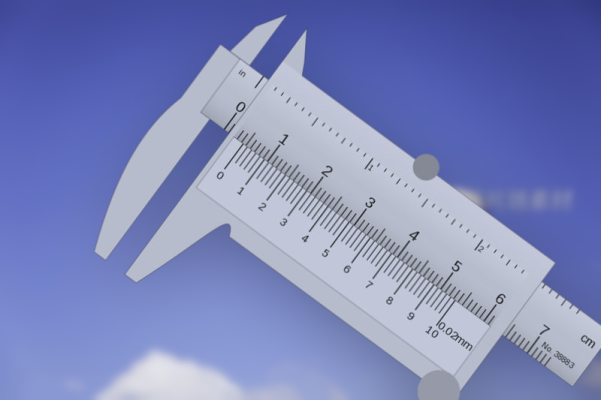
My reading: 4.4 mm
